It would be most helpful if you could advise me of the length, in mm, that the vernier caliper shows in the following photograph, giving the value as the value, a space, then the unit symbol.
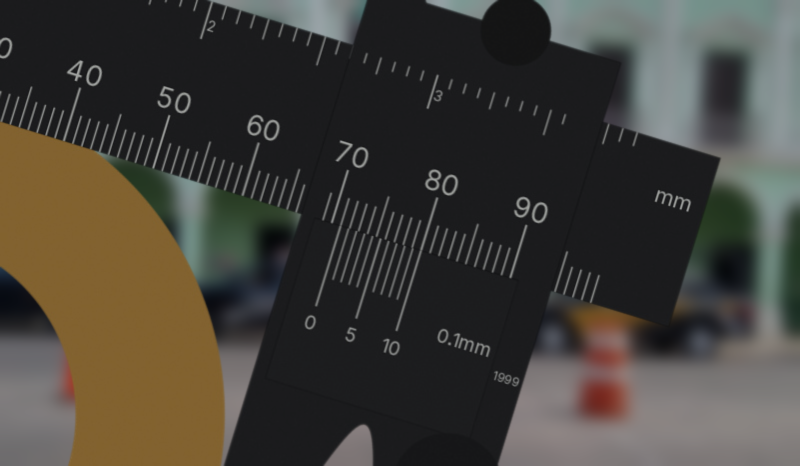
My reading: 71.0 mm
